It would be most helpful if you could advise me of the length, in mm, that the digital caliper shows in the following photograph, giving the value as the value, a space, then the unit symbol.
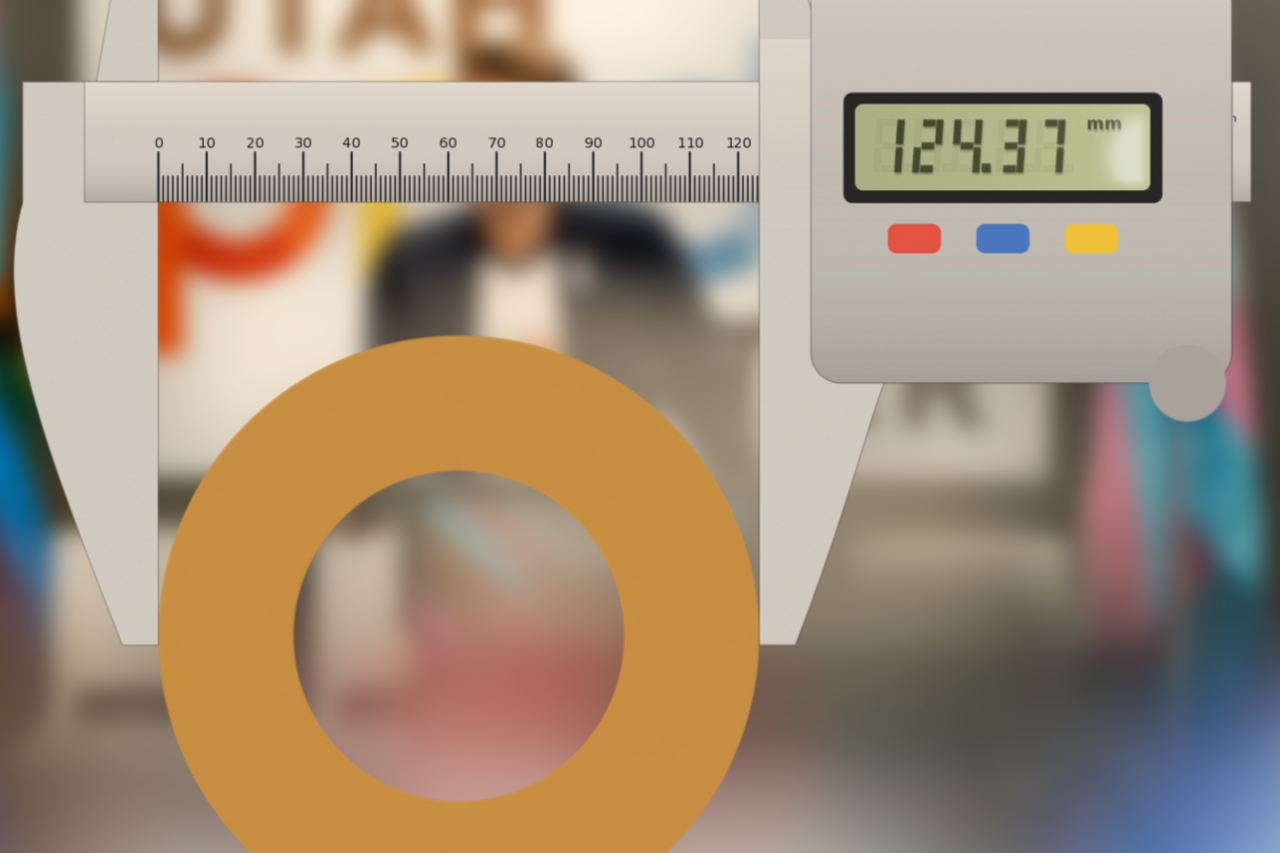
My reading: 124.37 mm
